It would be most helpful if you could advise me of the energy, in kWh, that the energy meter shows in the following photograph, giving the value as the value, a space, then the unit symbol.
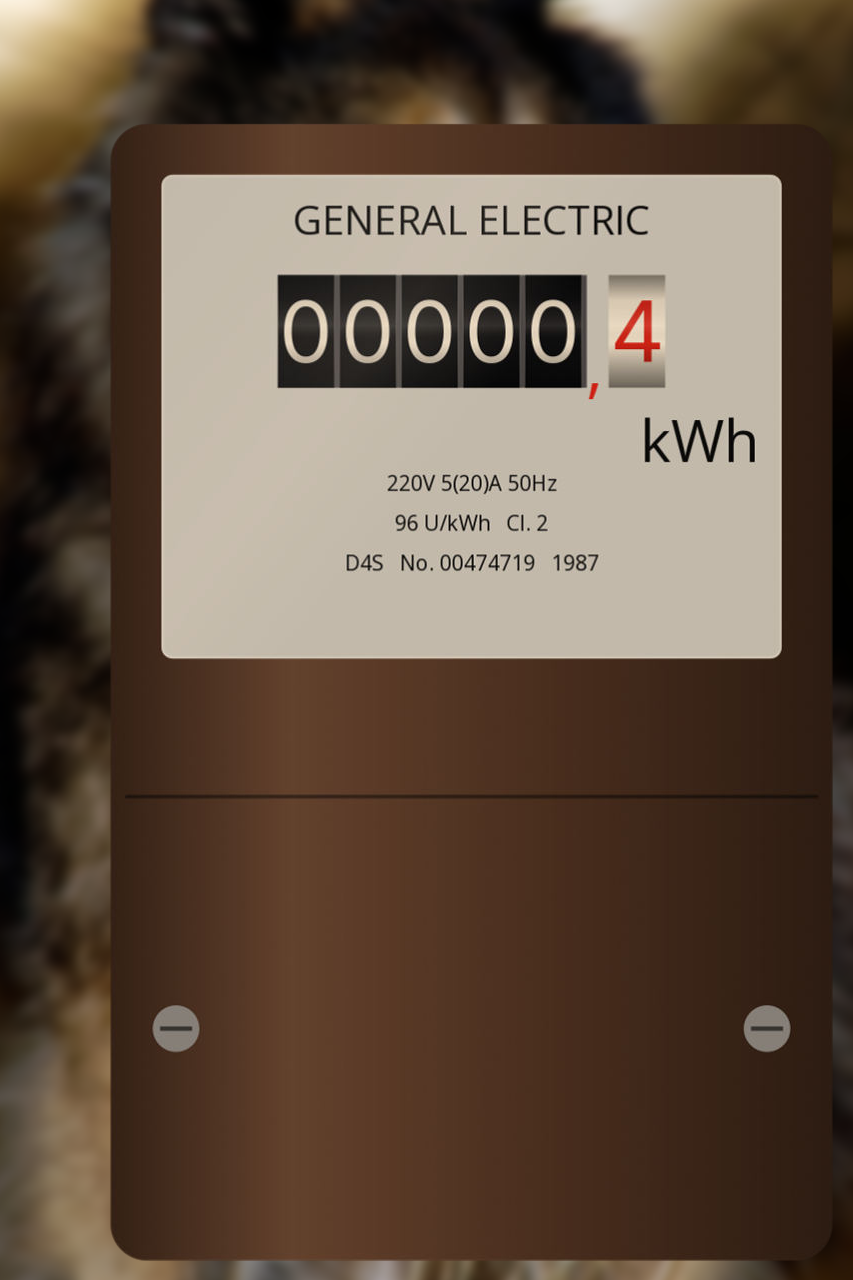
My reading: 0.4 kWh
